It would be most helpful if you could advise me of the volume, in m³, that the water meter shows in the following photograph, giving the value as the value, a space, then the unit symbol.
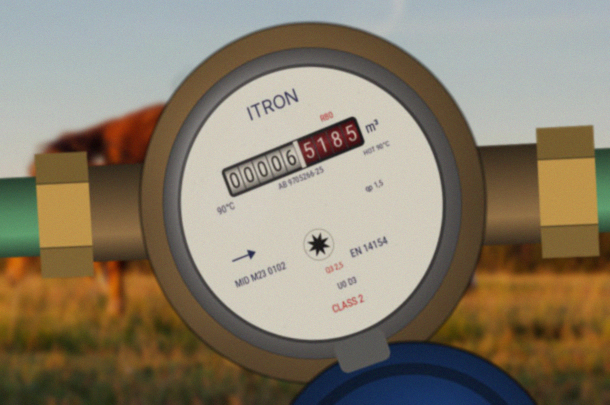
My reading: 6.5185 m³
